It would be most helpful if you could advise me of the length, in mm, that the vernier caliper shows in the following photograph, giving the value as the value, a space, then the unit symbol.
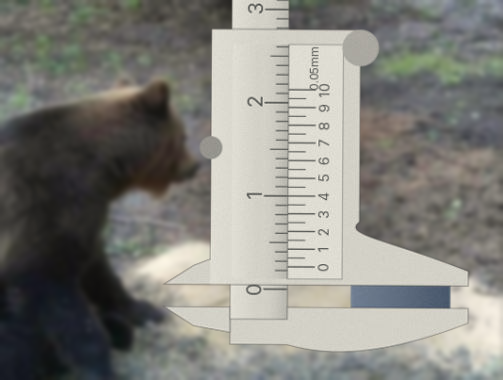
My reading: 2.4 mm
